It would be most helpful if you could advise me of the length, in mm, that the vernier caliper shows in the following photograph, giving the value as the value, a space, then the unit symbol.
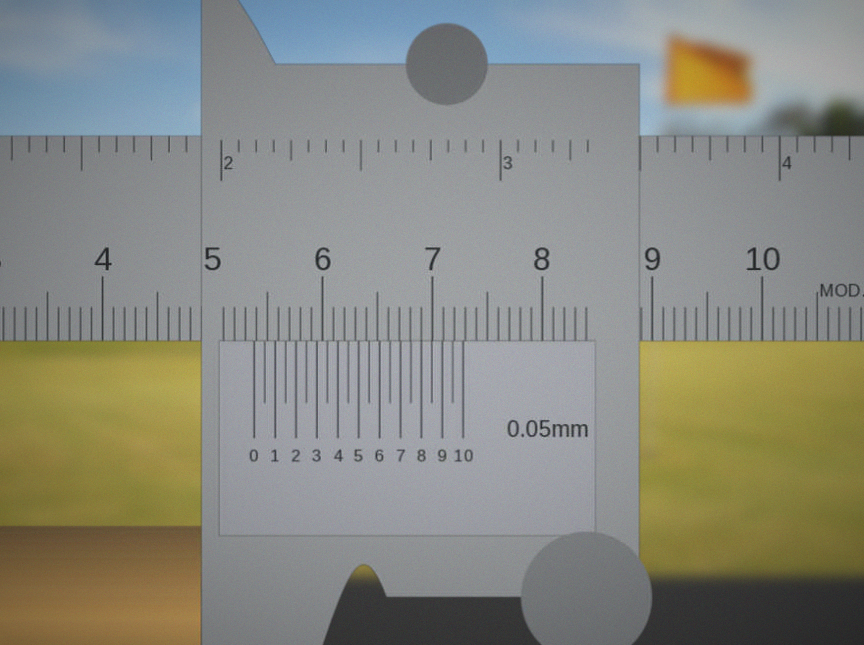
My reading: 53.8 mm
